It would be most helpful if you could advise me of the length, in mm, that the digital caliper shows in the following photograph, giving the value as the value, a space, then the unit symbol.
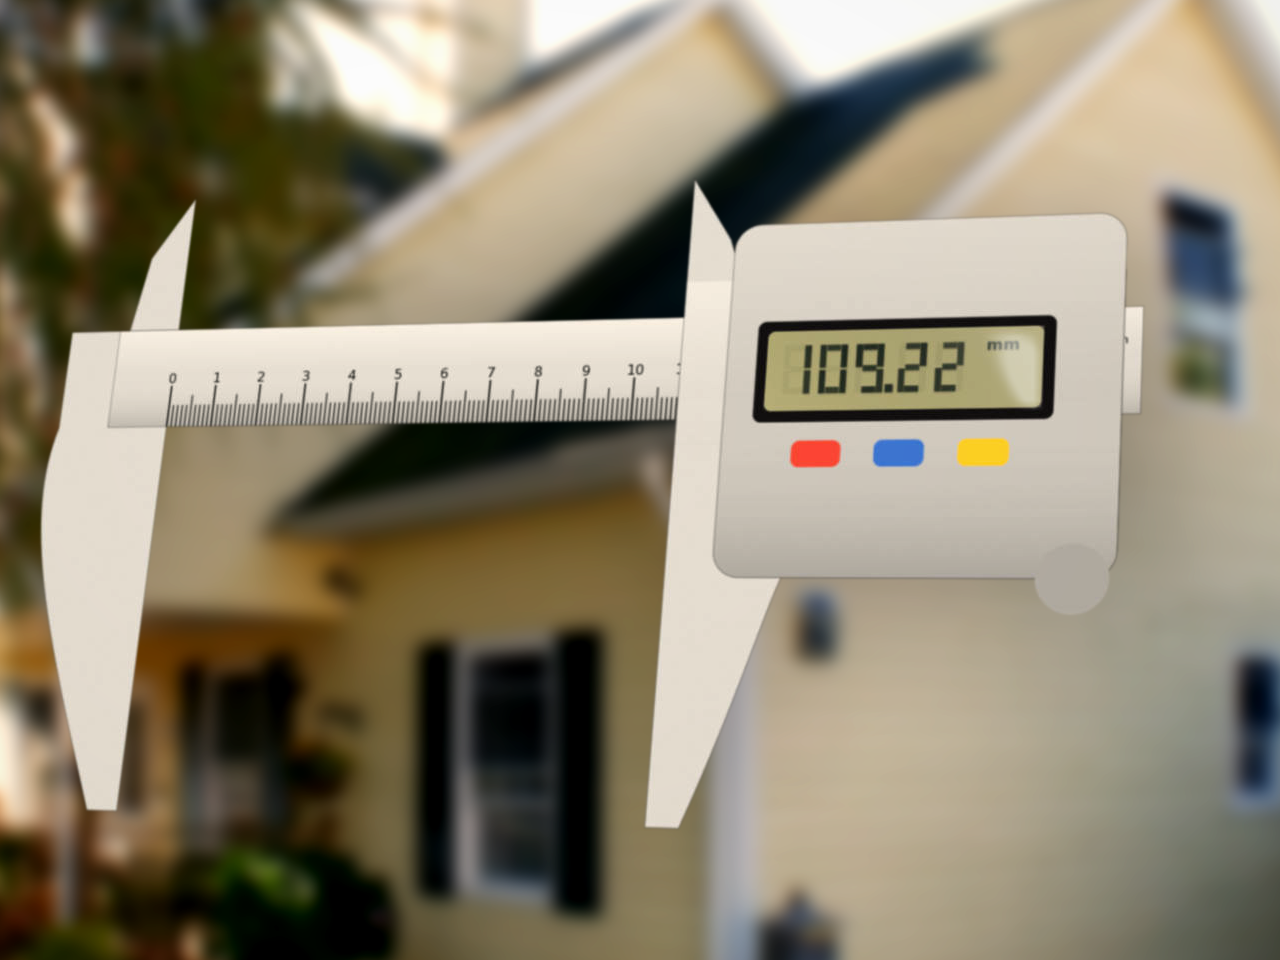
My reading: 109.22 mm
